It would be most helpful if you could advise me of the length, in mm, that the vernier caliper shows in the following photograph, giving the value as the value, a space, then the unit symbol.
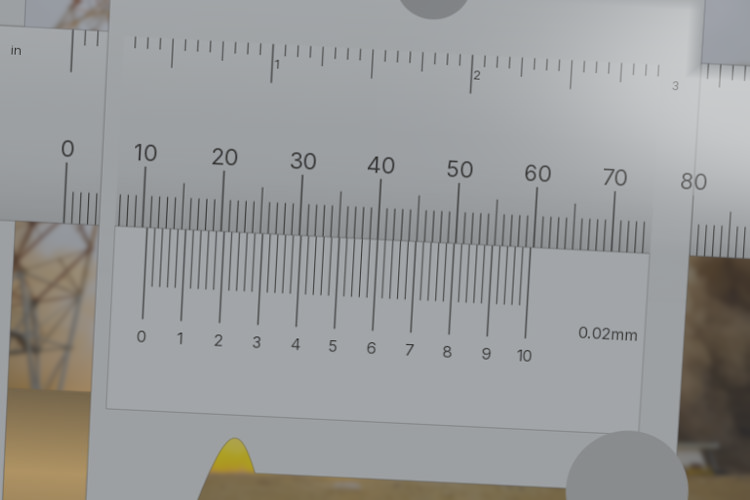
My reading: 10.6 mm
